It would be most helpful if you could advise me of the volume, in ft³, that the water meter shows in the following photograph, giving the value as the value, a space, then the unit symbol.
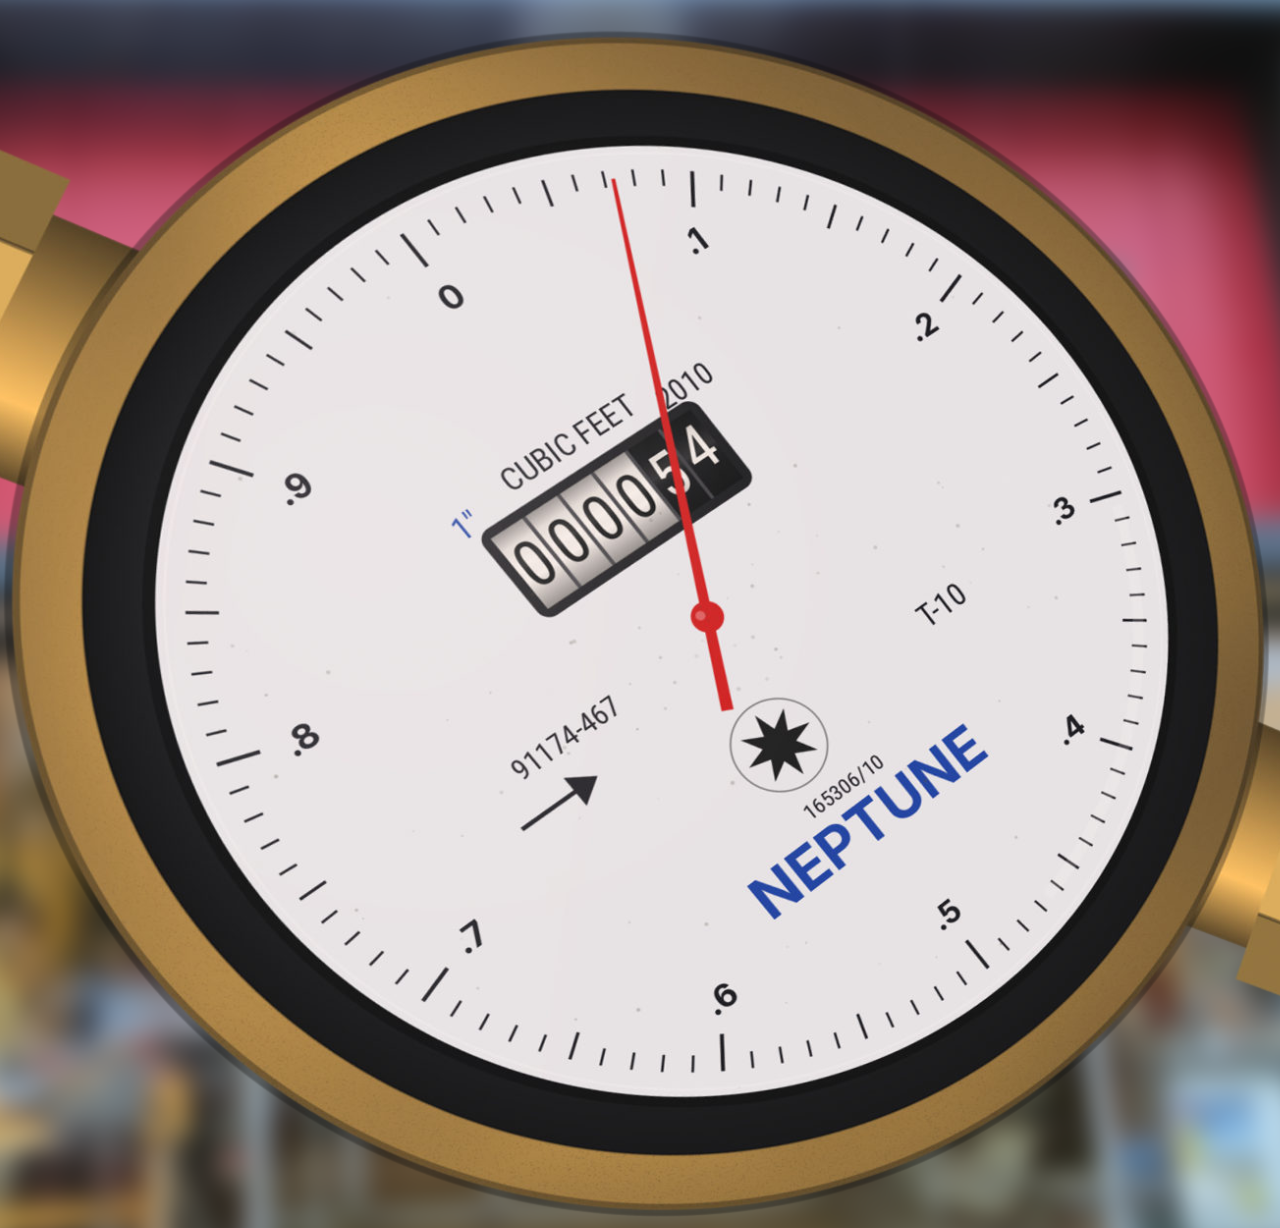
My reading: 54.07 ft³
